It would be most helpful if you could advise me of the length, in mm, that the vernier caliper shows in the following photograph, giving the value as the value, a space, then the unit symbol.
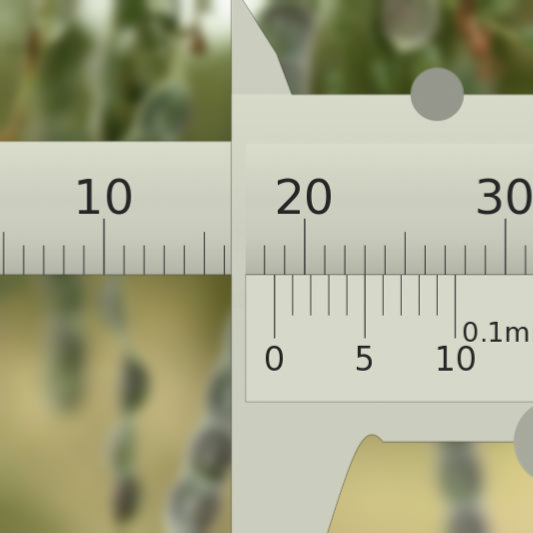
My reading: 18.5 mm
